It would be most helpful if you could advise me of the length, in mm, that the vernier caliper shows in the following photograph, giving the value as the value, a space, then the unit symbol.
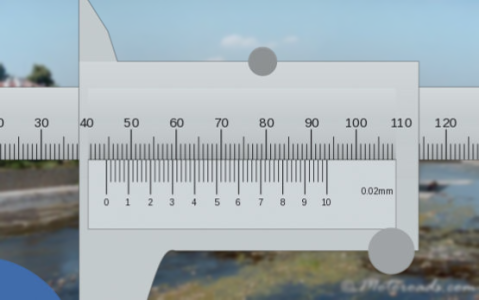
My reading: 44.5 mm
